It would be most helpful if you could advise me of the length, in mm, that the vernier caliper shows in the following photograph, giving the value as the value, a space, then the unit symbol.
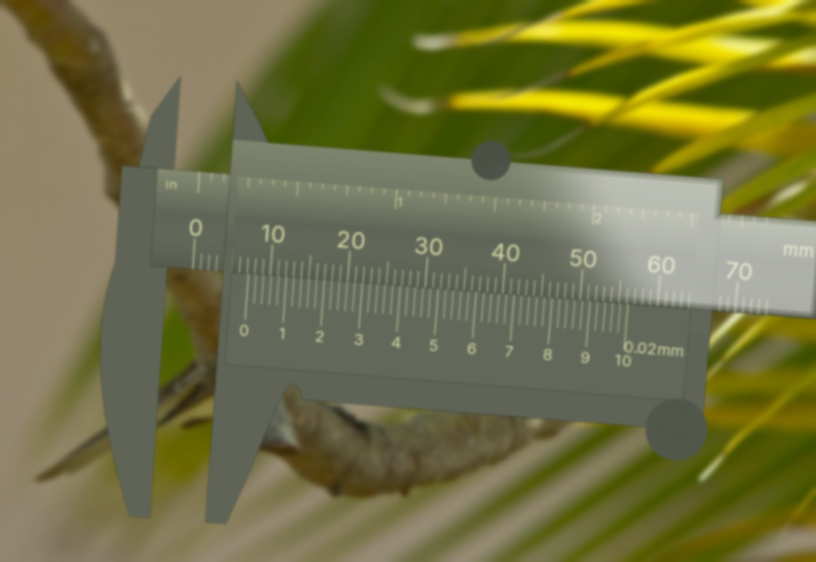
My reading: 7.2 mm
